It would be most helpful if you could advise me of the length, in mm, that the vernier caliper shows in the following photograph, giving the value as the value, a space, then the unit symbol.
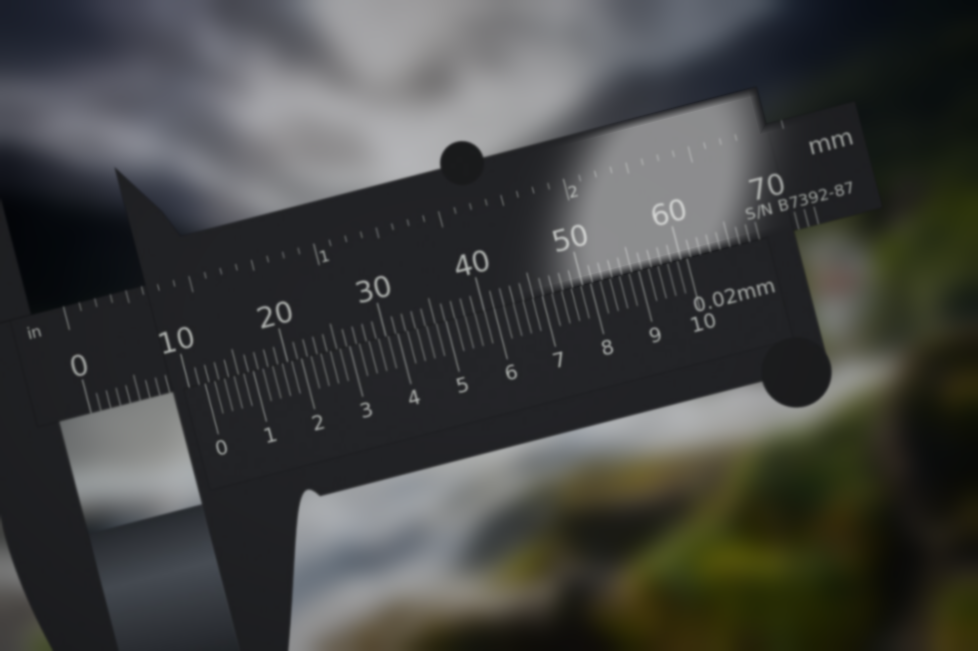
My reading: 11.6 mm
